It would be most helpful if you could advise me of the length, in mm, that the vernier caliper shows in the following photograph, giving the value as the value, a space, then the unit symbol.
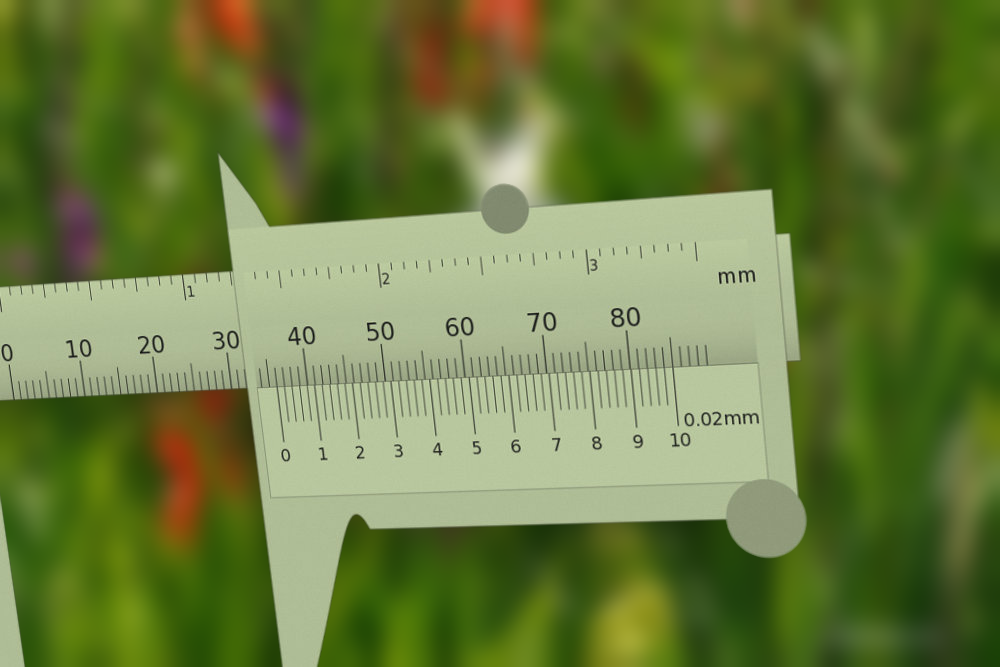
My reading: 36.0 mm
